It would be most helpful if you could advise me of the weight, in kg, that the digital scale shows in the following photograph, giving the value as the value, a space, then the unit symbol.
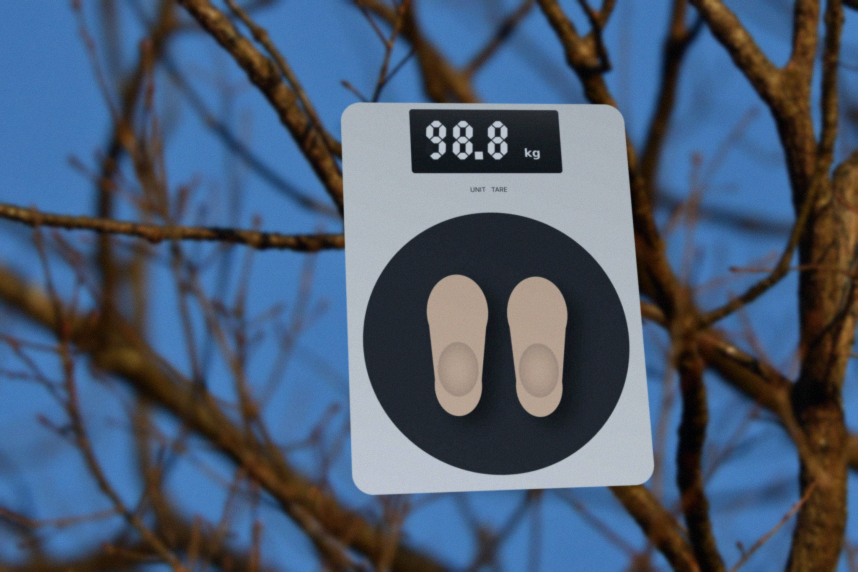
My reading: 98.8 kg
